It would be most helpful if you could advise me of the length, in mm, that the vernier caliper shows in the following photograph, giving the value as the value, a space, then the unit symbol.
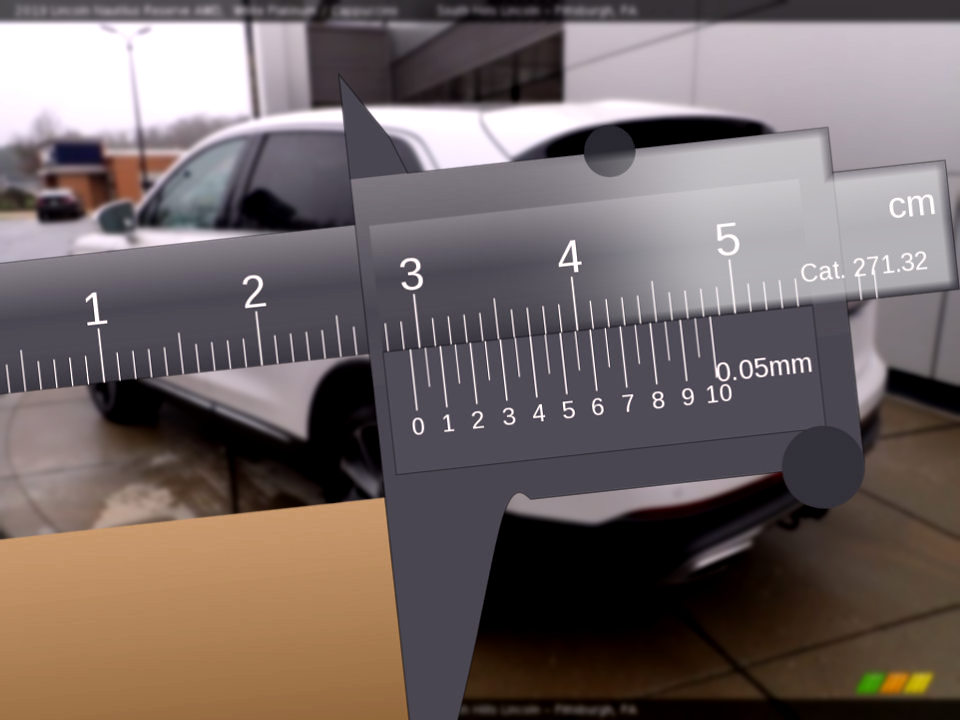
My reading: 29.4 mm
